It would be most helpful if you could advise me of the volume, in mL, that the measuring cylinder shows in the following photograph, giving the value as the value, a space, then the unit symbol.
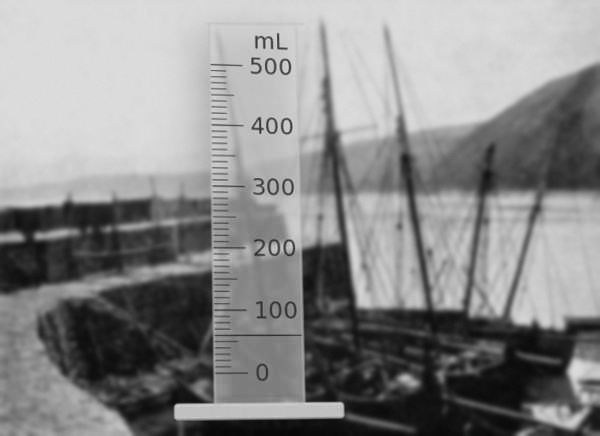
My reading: 60 mL
